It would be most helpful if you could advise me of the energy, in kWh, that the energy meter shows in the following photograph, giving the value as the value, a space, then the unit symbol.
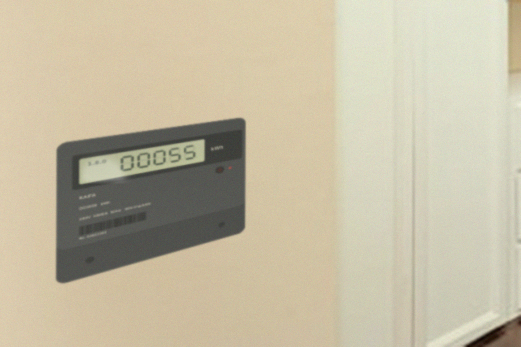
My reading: 55 kWh
